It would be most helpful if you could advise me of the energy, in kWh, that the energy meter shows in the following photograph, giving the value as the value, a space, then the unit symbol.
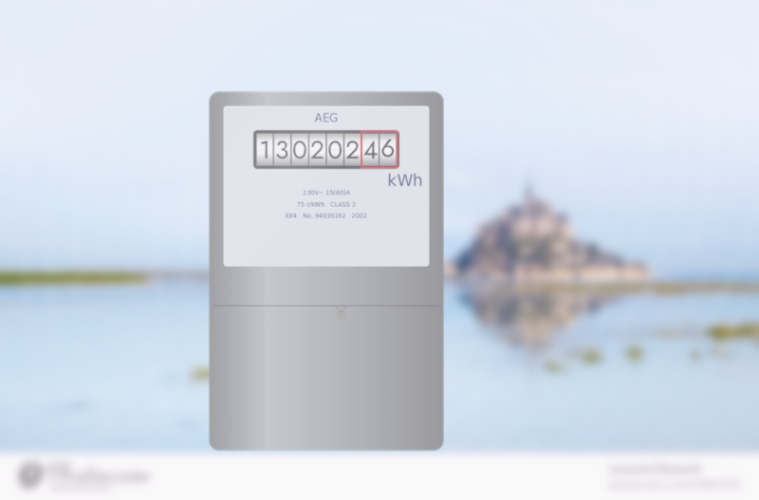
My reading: 130202.46 kWh
